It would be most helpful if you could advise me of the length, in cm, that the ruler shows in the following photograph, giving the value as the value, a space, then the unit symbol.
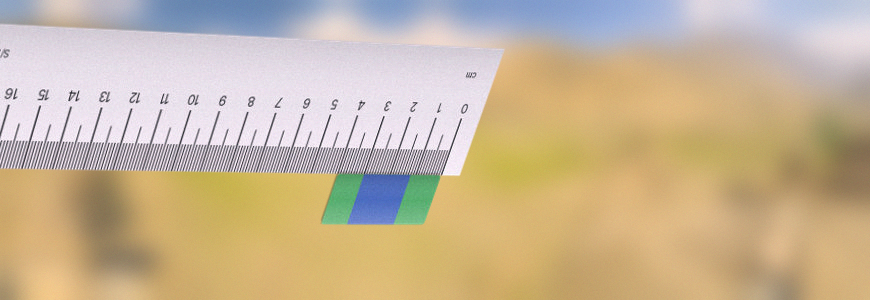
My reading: 4 cm
